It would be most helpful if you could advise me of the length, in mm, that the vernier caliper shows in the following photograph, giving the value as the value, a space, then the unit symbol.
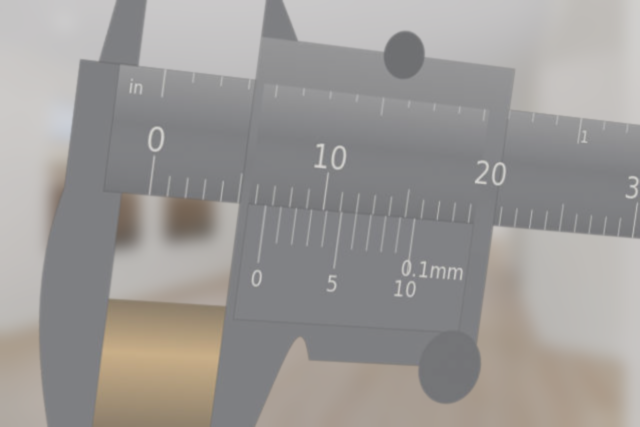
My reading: 6.6 mm
